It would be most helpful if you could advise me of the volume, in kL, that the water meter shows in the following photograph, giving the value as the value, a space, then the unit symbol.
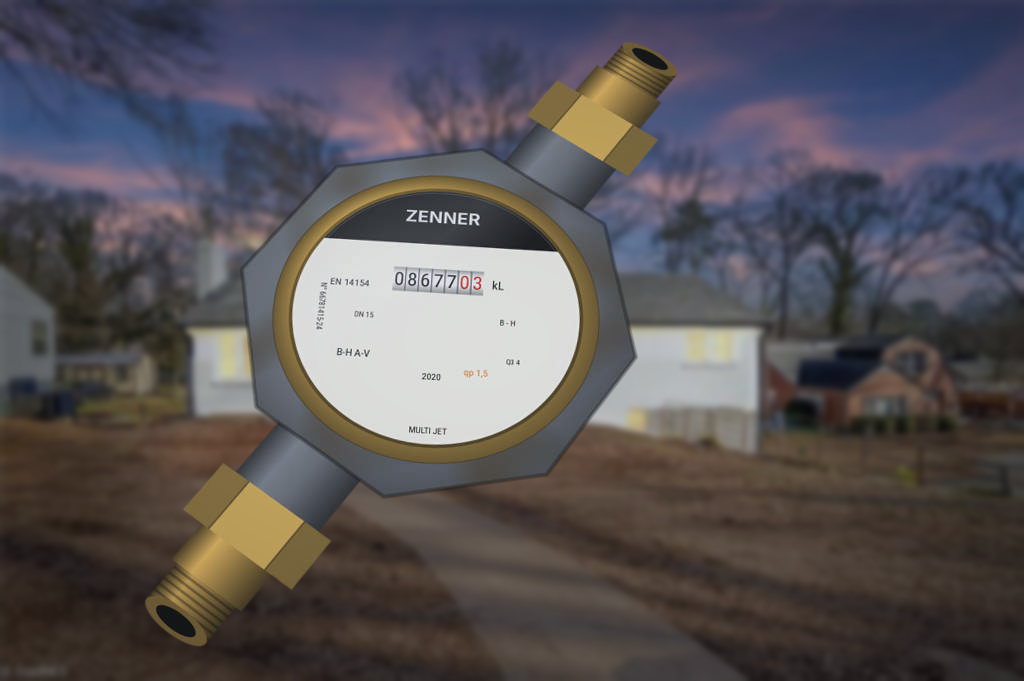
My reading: 8677.03 kL
